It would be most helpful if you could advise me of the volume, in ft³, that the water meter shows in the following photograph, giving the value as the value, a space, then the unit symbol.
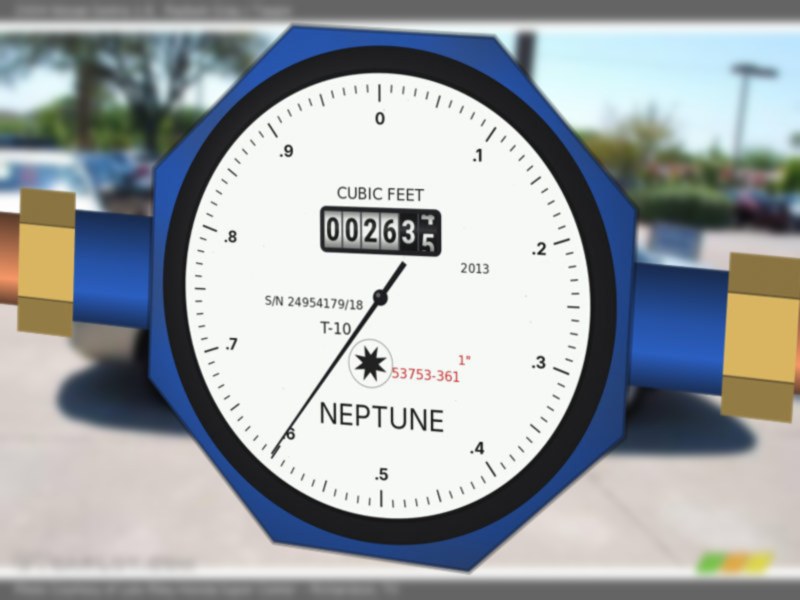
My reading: 2634.60 ft³
